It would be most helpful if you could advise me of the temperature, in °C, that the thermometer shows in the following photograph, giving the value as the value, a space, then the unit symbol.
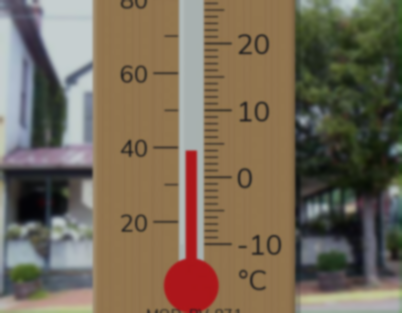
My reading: 4 °C
